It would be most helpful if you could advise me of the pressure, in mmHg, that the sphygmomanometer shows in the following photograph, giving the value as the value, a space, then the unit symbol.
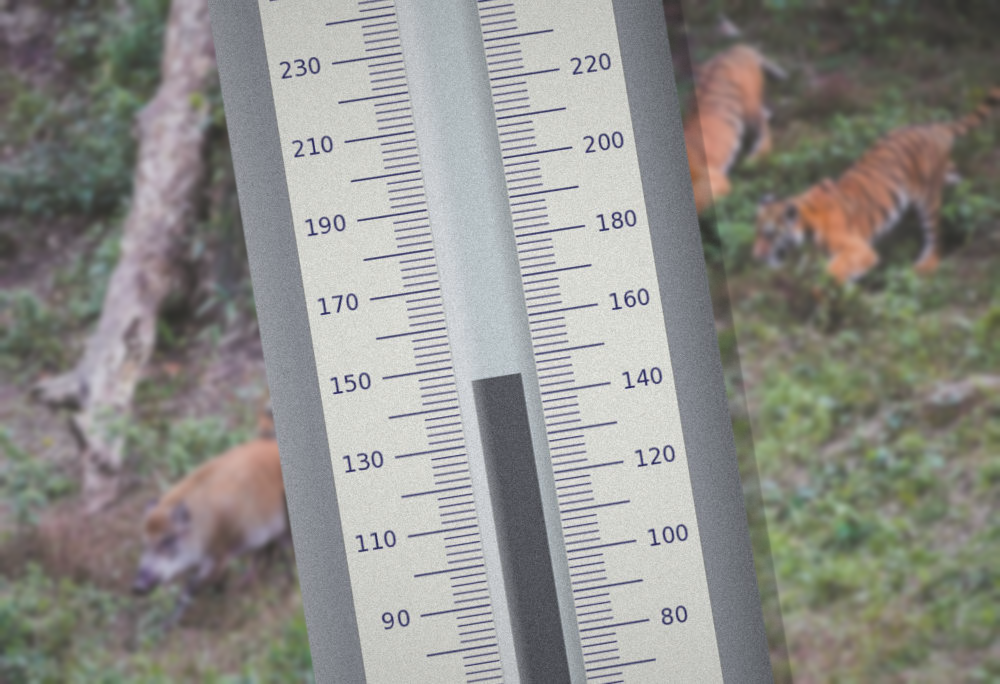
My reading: 146 mmHg
